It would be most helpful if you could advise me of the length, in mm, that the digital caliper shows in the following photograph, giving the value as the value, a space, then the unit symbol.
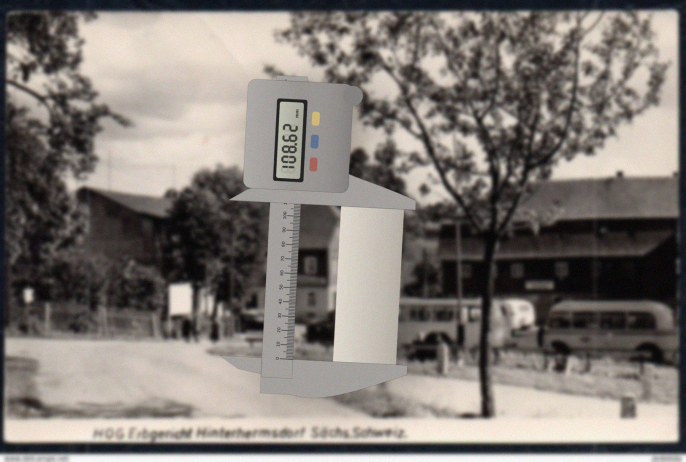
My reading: 108.62 mm
